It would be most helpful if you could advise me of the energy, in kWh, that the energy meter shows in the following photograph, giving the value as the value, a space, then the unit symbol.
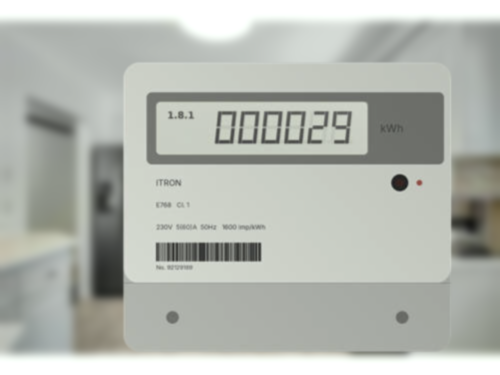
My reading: 29 kWh
